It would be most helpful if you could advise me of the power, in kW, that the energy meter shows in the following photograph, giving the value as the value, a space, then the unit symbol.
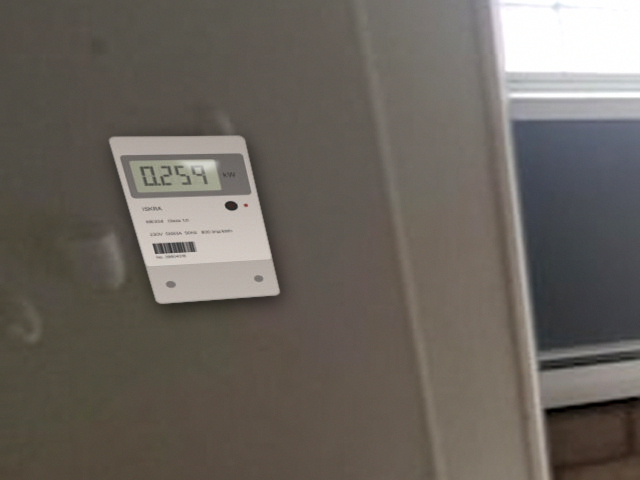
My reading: 0.259 kW
